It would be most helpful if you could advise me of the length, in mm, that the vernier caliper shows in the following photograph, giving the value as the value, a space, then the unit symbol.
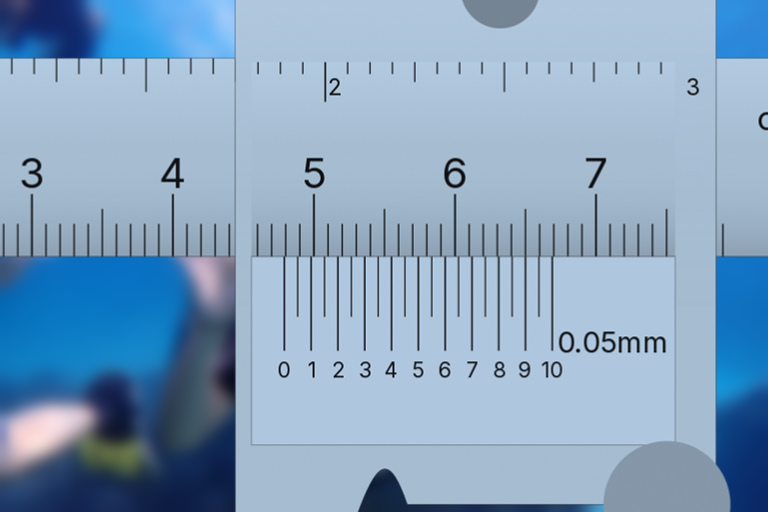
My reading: 47.9 mm
